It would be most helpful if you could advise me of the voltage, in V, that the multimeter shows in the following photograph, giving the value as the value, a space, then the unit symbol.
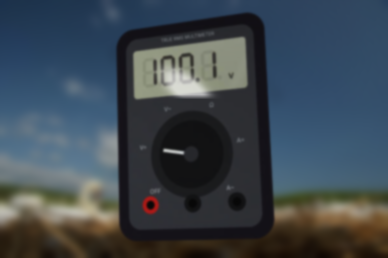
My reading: 100.1 V
